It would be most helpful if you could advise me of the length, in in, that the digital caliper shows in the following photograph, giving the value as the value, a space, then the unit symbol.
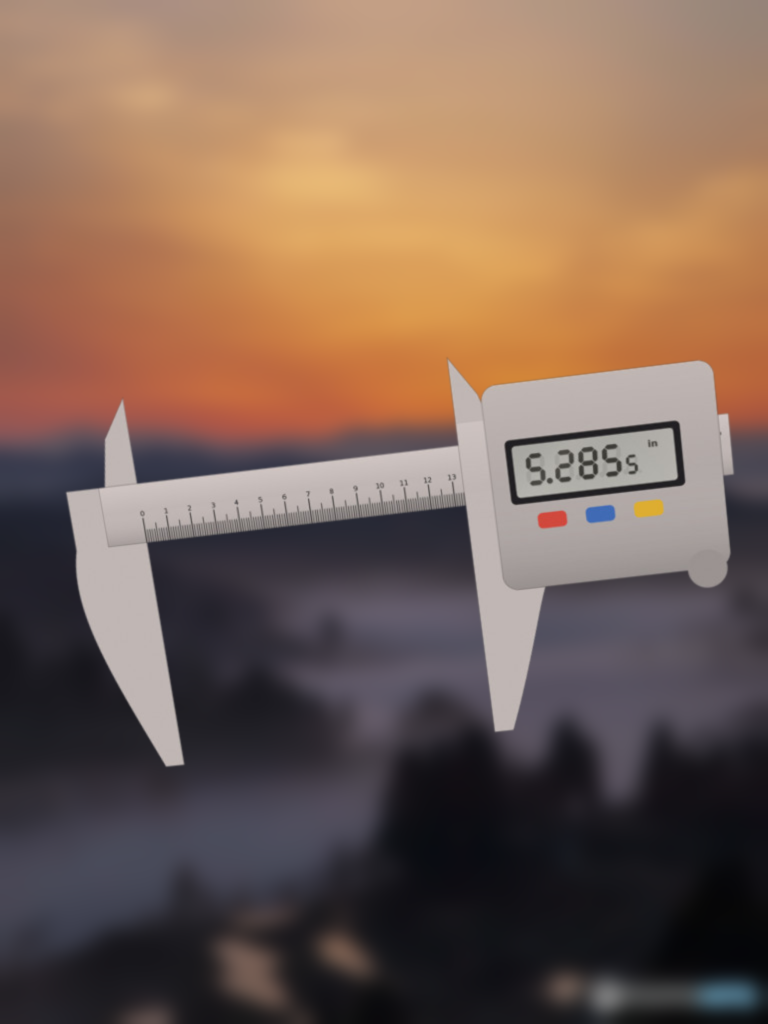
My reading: 5.2855 in
